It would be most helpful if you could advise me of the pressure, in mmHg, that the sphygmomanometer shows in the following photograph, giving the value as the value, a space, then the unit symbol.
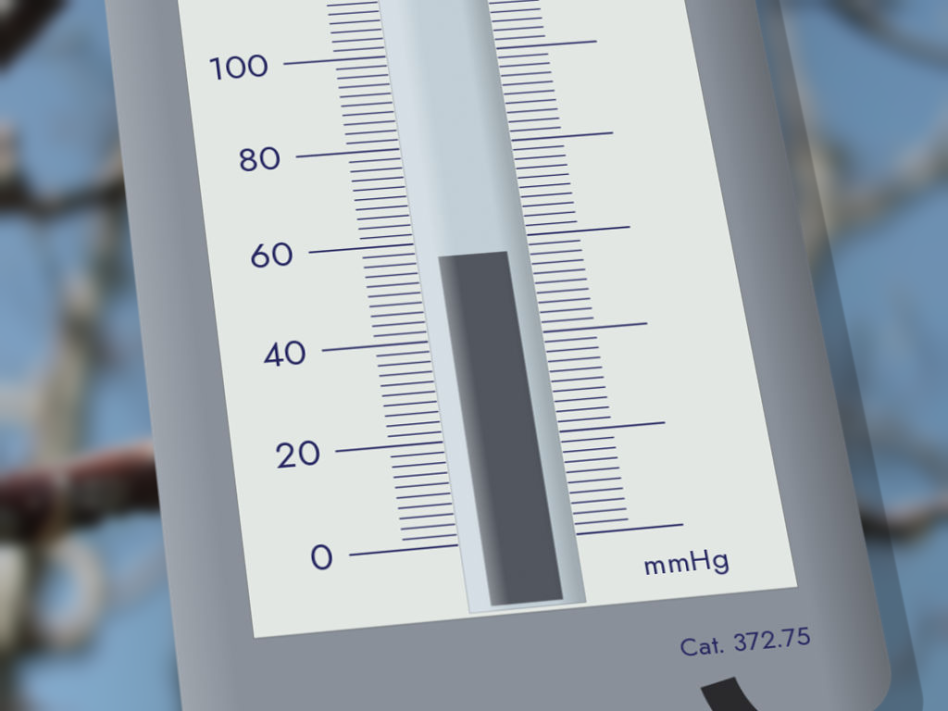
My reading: 57 mmHg
